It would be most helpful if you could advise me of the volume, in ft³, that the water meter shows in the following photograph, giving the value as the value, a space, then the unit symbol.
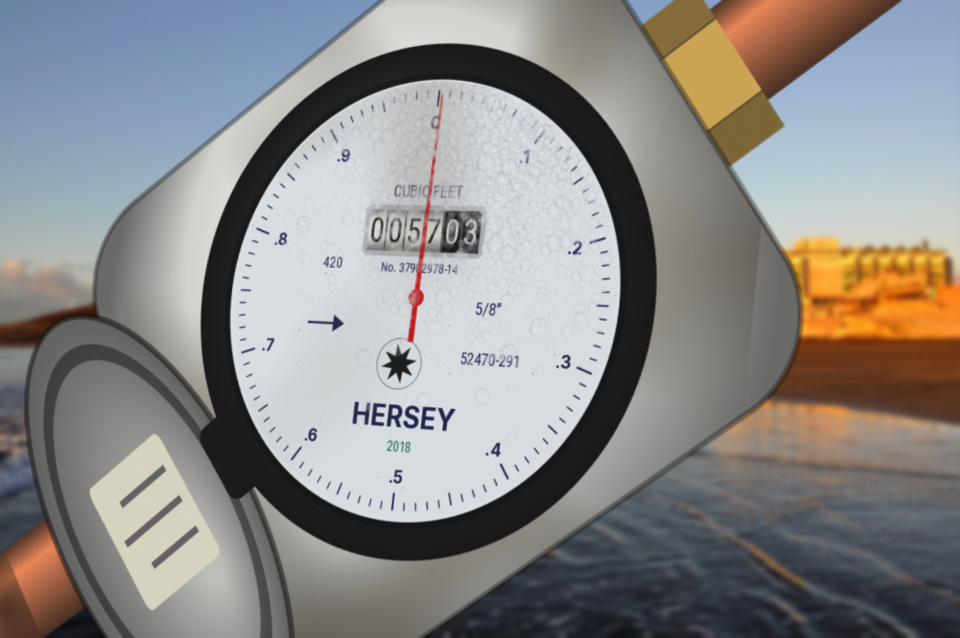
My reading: 5703.00 ft³
